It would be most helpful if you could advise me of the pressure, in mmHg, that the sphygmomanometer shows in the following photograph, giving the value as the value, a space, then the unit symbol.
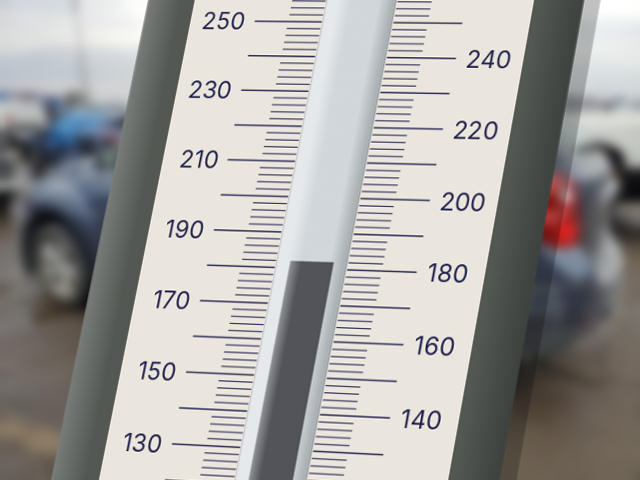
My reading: 182 mmHg
